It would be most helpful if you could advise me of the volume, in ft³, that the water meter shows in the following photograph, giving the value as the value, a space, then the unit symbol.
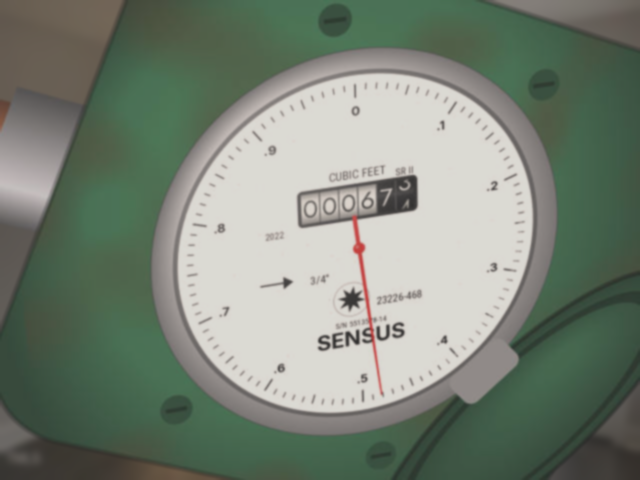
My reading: 673.48 ft³
